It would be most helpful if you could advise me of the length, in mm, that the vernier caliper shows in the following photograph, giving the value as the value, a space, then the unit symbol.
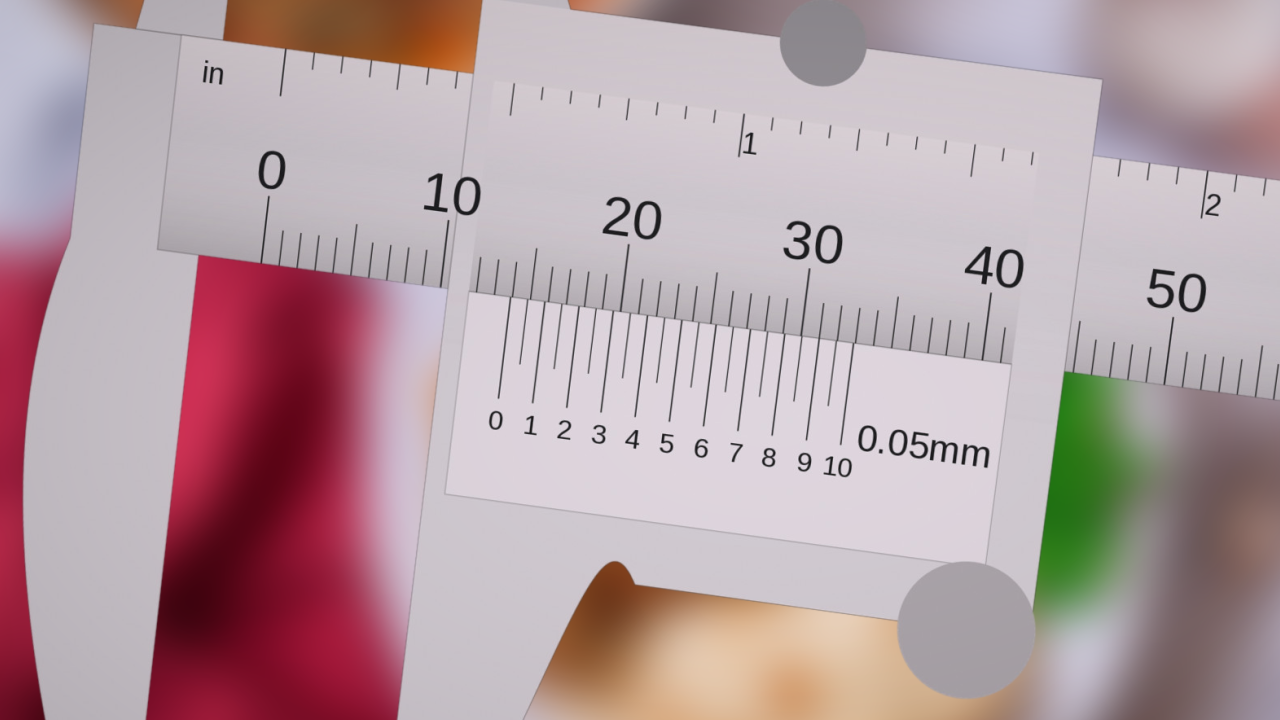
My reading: 13.9 mm
